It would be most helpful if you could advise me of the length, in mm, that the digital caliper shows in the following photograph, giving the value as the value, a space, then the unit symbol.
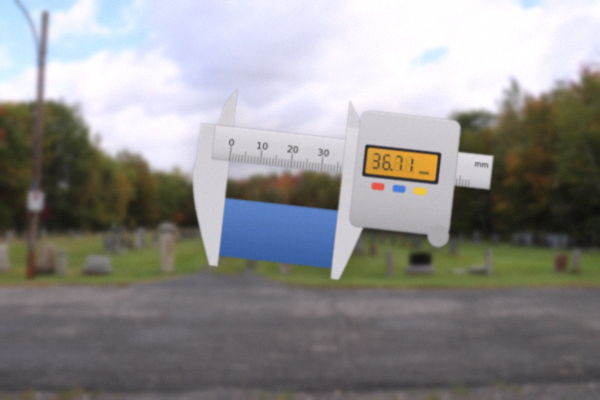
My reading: 36.71 mm
